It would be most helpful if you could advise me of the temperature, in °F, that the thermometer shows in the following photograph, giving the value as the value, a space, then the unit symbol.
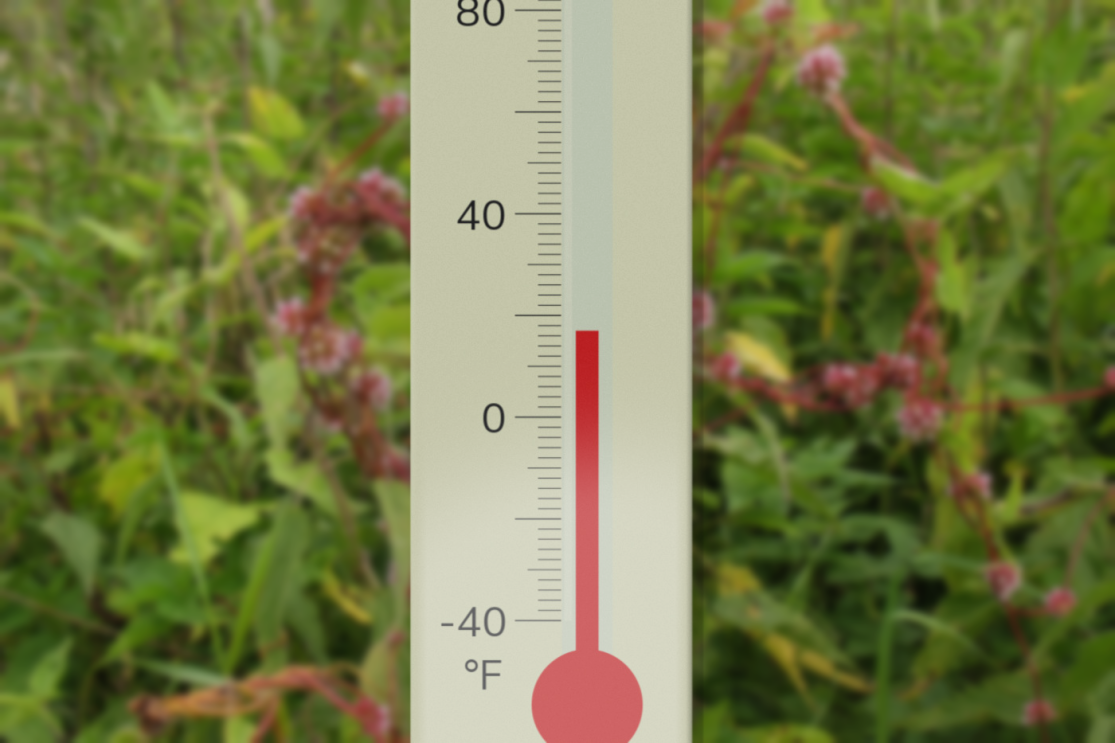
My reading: 17 °F
